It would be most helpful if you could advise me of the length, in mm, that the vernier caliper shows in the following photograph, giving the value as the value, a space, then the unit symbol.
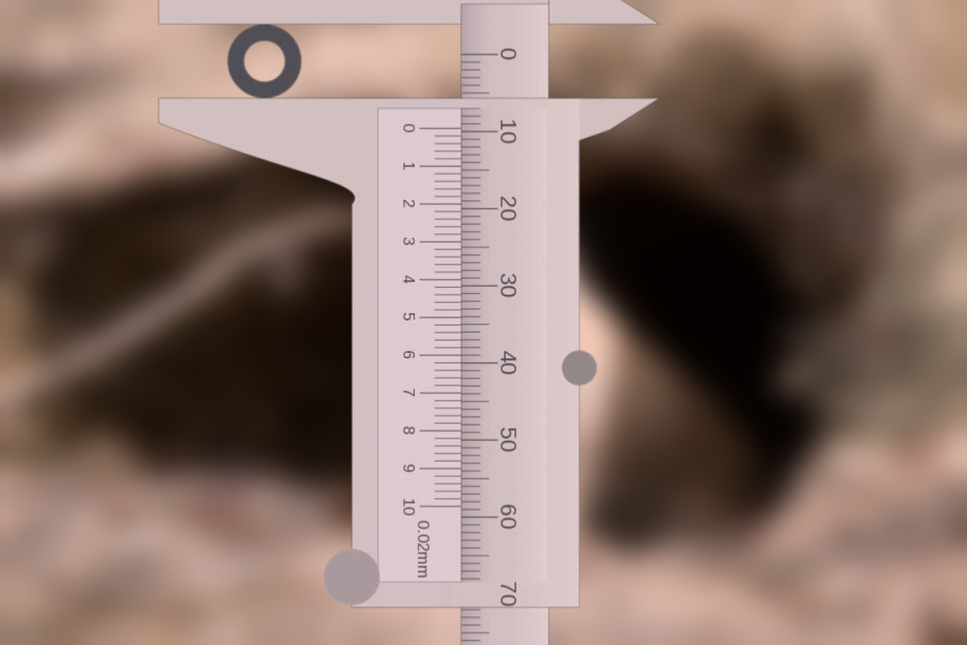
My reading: 9.6 mm
